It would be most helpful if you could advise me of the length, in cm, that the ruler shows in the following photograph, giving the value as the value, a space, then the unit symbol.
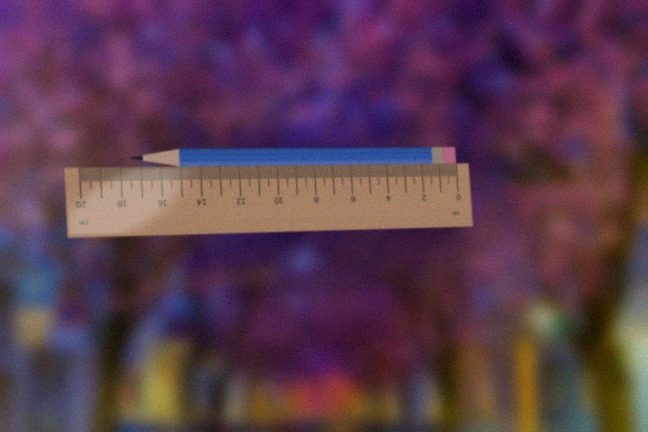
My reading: 17.5 cm
